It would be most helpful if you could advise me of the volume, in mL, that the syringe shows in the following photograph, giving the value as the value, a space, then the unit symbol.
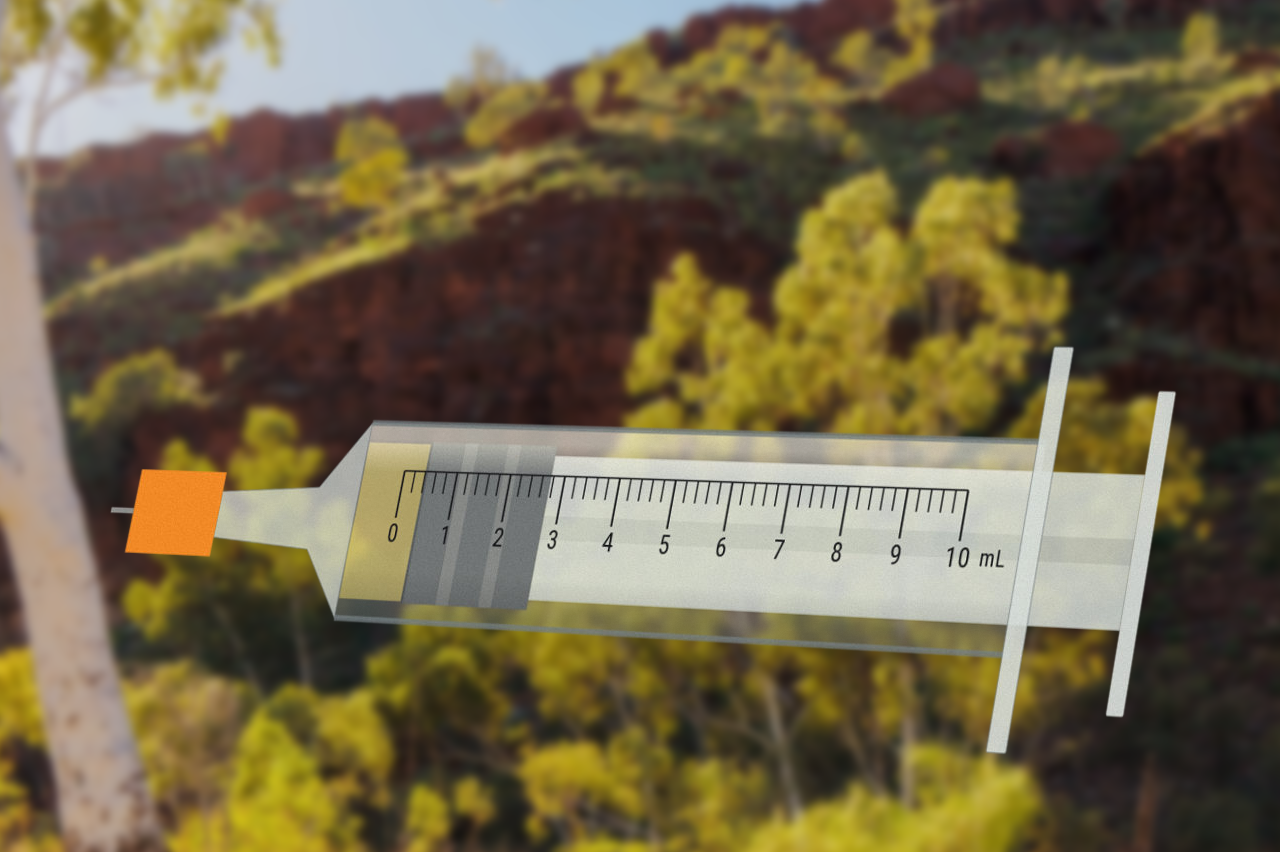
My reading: 0.4 mL
